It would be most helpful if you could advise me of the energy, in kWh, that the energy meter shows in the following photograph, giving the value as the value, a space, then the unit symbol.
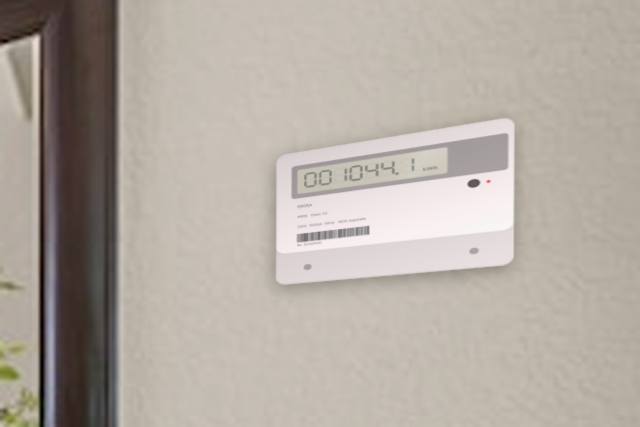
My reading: 1044.1 kWh
